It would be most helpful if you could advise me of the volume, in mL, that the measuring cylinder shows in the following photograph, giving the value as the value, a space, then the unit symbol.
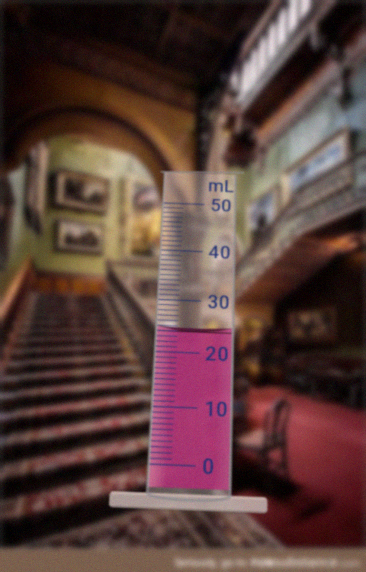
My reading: 24 mL
